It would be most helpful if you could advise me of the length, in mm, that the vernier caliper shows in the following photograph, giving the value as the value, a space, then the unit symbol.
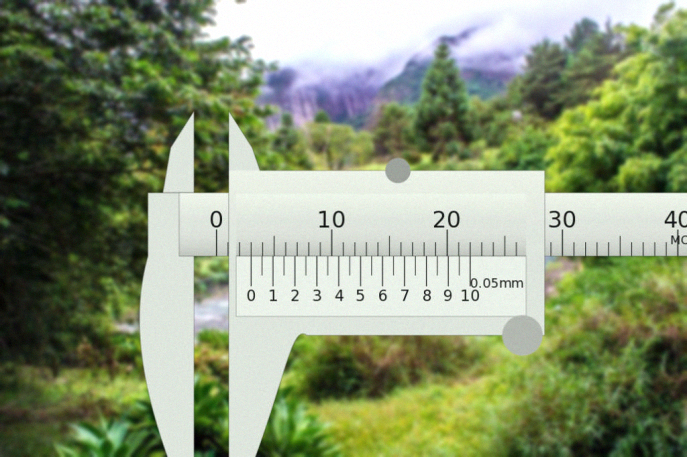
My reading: 3.0 mm
